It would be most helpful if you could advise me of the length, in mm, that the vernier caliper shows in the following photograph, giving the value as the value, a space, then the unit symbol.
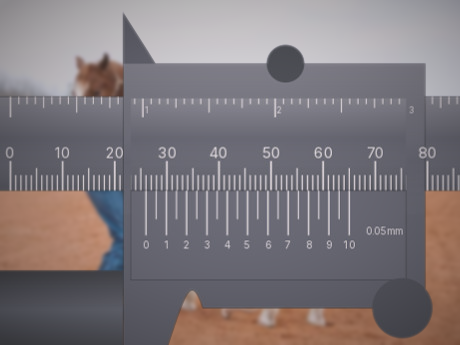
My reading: 26.0 mm
